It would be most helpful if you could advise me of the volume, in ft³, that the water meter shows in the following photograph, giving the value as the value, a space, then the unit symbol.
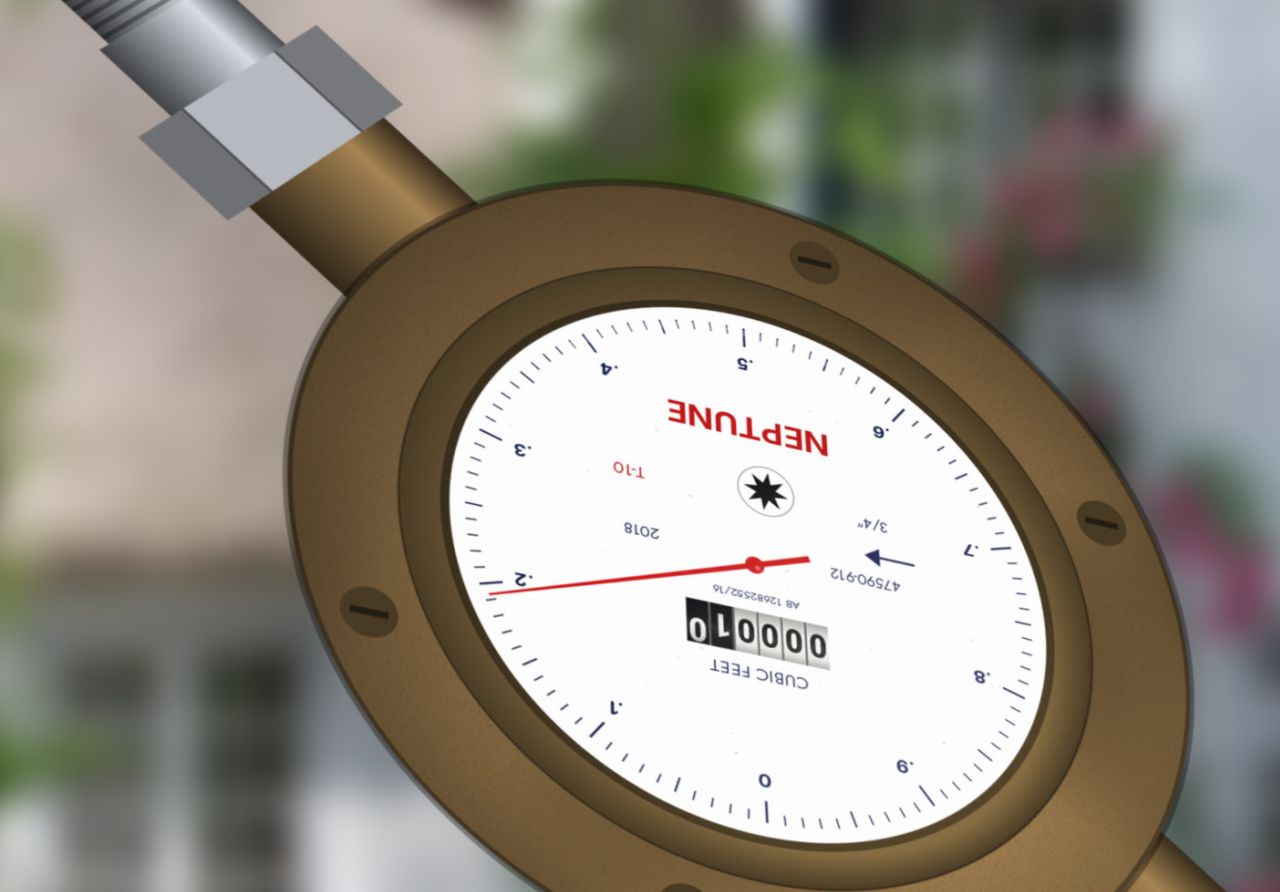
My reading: 10.19 ft³
